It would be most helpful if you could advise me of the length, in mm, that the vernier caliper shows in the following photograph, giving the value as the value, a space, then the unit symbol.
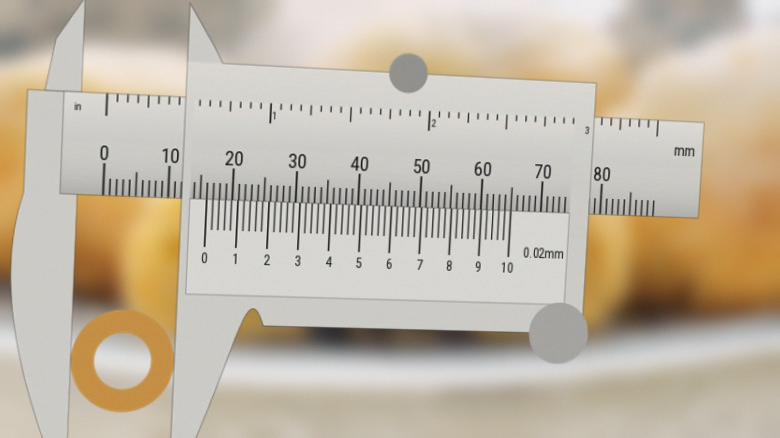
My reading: 16.0 mm
